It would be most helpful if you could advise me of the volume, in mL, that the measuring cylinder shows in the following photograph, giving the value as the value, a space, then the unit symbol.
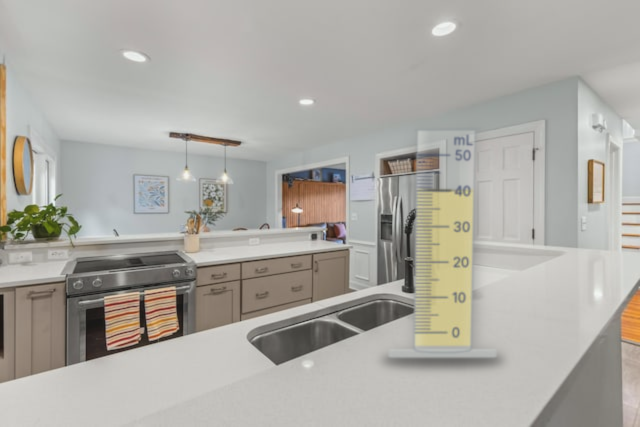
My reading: 40 mL
